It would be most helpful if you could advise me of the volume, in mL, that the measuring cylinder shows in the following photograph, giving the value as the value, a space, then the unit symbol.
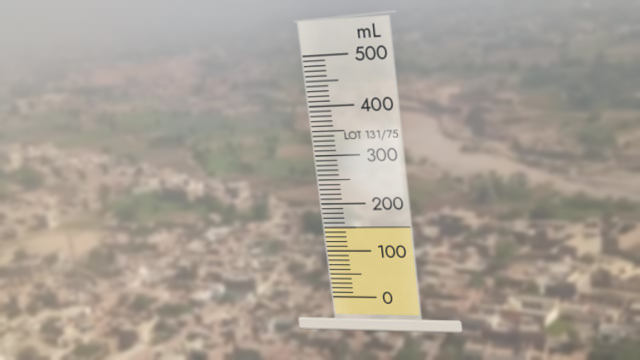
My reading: 150 mL
